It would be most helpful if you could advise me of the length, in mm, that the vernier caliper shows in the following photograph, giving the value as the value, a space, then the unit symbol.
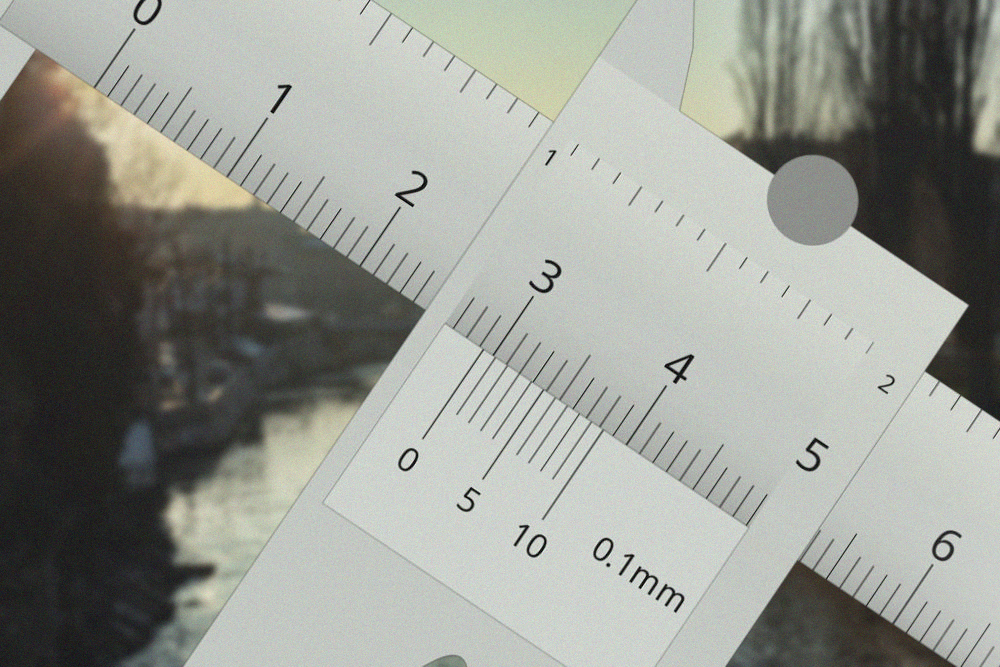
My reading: 29.3 mm
